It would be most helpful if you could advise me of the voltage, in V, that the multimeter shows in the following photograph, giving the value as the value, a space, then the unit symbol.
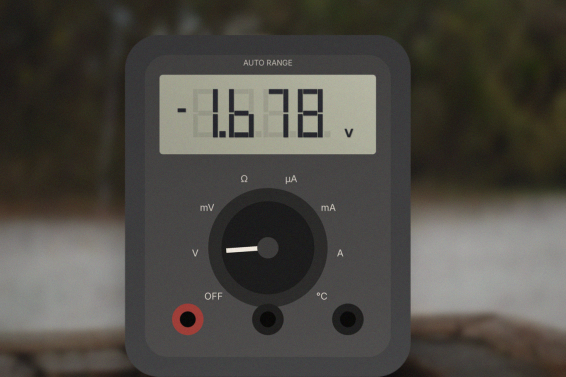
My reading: -1.678 V
